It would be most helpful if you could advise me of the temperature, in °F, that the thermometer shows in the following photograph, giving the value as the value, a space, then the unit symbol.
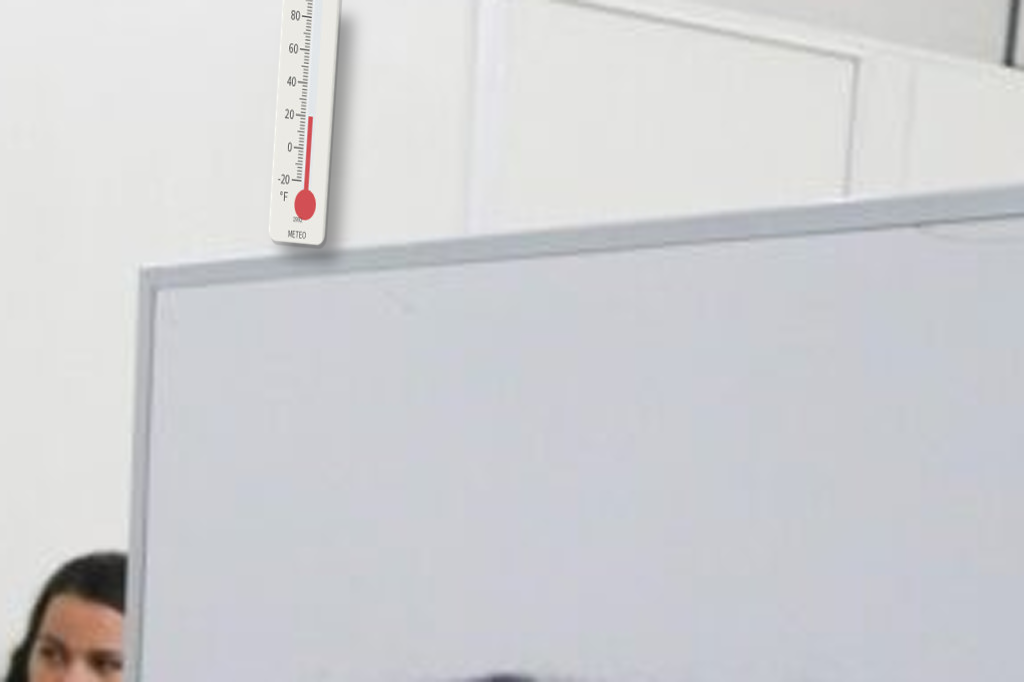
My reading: 20 °F
